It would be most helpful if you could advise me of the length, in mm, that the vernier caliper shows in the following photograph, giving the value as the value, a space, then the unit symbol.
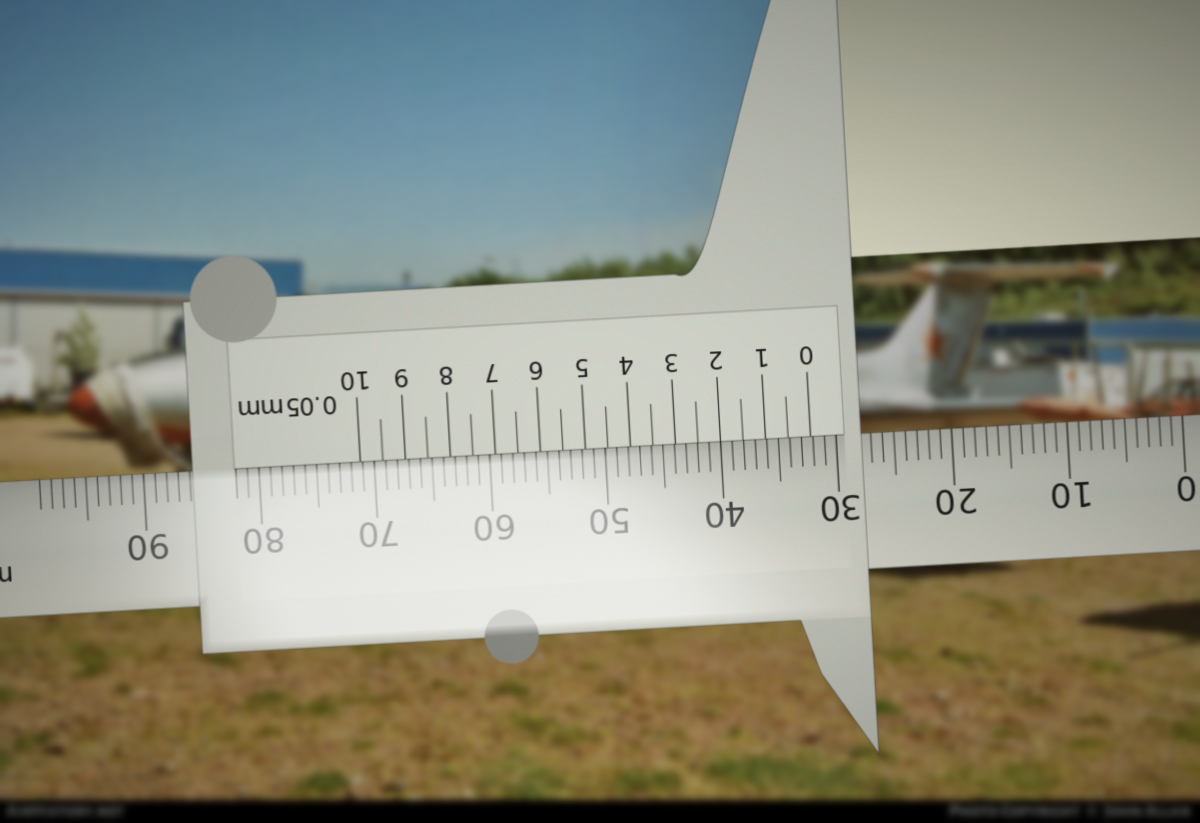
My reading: 32.2 mm
